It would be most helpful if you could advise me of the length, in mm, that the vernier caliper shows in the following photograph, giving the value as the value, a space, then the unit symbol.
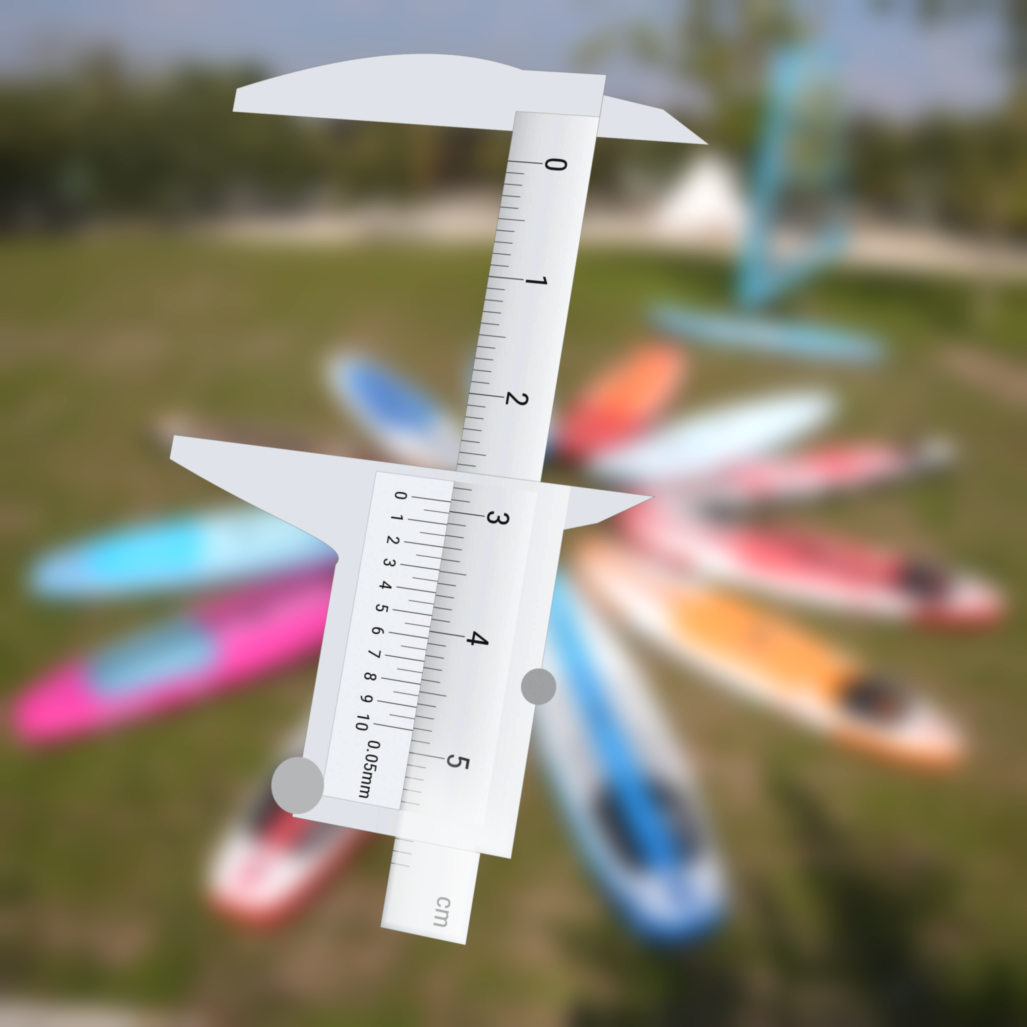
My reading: 29.2 mm
